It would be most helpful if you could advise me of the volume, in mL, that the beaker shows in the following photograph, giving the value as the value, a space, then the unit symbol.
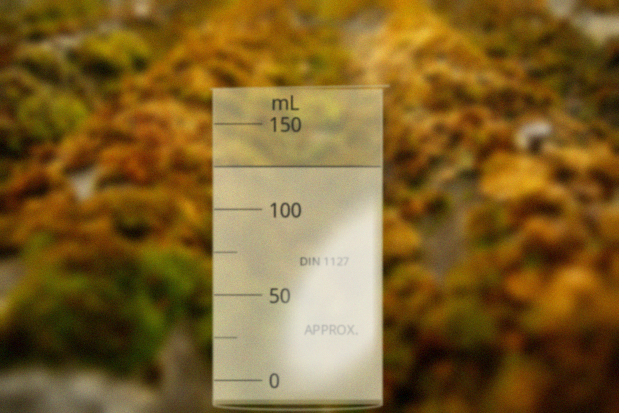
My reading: 125 mL
